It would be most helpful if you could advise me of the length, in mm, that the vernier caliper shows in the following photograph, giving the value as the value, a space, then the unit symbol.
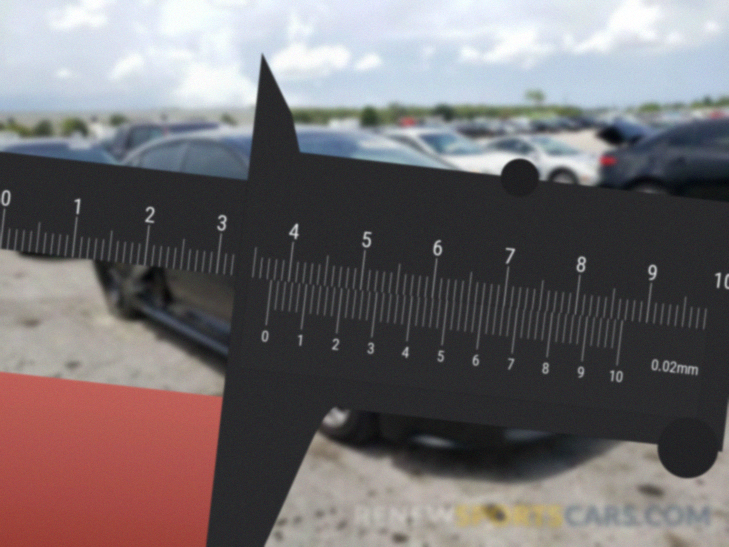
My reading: 37.6 mm
